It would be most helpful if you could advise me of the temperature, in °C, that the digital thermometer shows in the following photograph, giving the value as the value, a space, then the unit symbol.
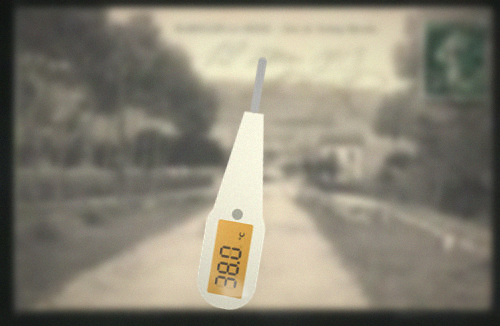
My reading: 38.0 °C
